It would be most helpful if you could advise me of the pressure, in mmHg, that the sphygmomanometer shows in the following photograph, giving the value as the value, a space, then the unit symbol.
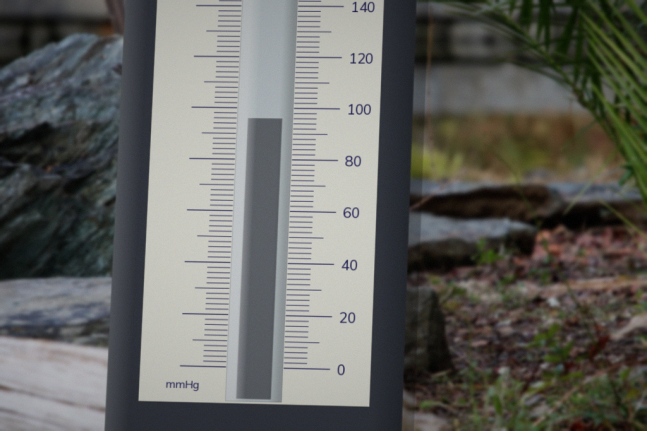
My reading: 96 mmHg
